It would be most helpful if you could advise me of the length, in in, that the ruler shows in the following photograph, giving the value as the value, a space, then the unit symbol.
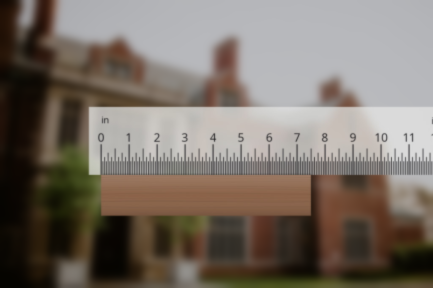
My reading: 7.5 in
